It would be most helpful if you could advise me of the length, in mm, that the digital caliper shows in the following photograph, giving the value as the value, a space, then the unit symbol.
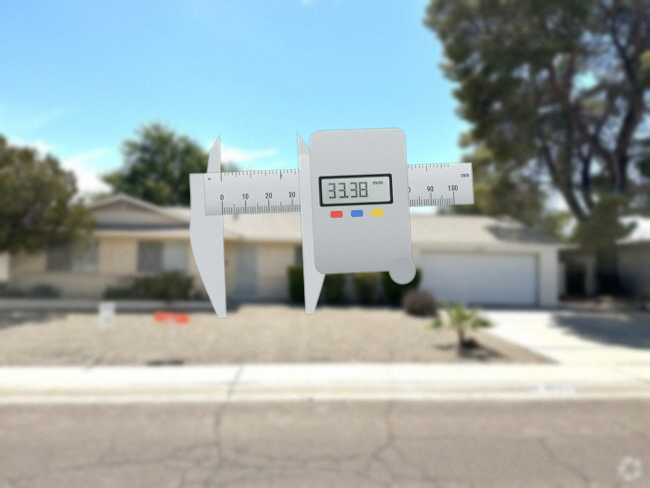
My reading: 33.38 mm
